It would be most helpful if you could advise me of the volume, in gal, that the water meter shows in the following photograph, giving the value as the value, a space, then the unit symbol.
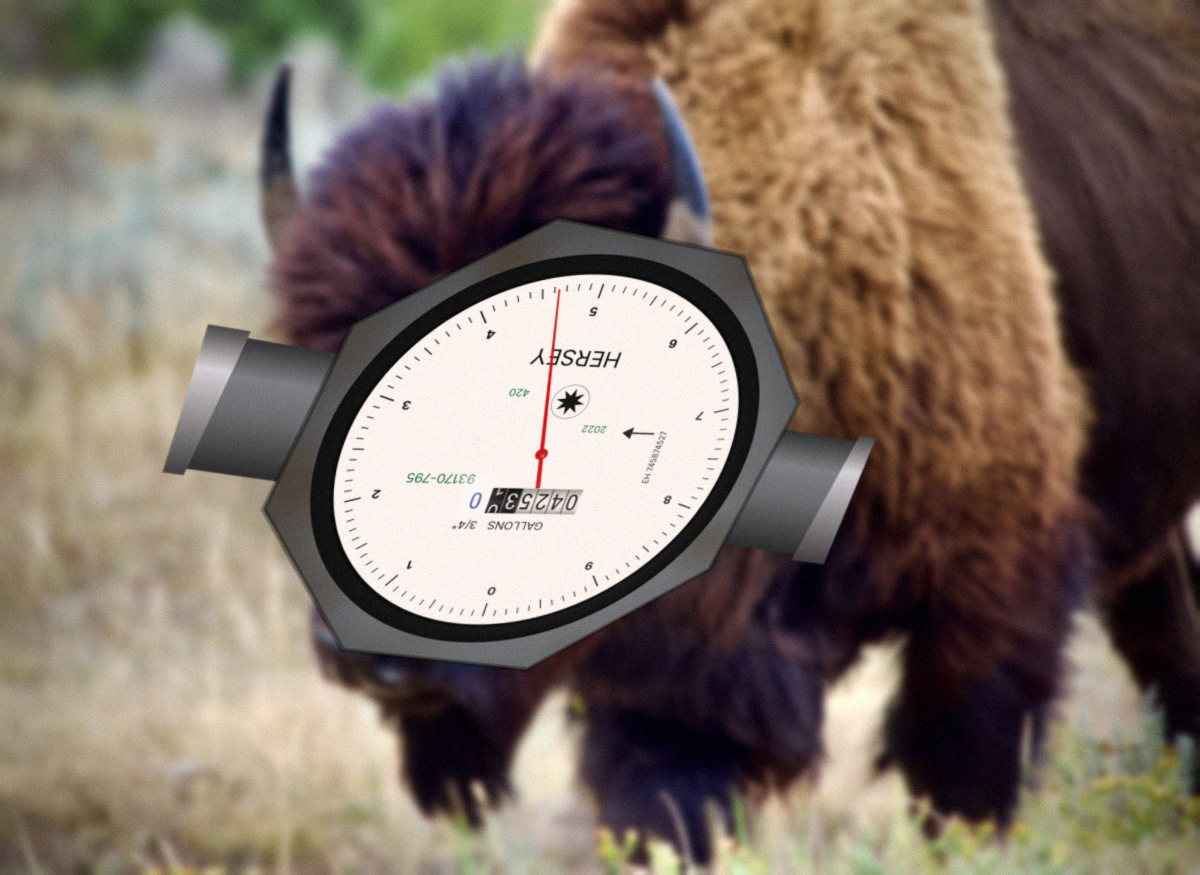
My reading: 425304.6 gal
